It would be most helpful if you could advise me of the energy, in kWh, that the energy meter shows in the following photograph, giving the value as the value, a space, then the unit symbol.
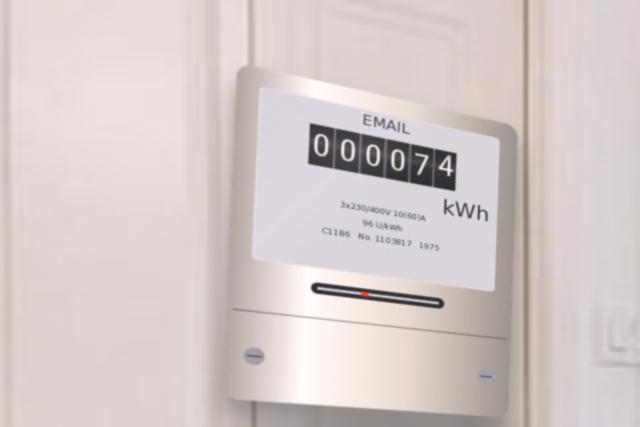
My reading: 74 kWh
